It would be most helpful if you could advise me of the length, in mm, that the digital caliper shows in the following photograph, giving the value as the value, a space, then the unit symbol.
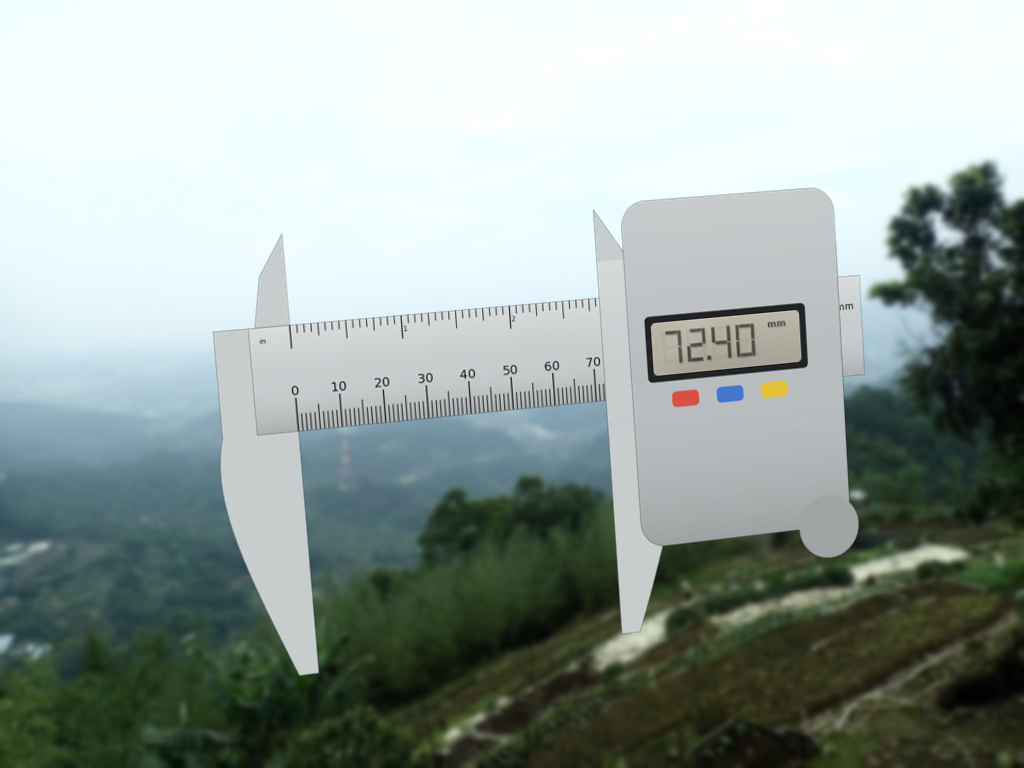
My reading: 72.40 mm
